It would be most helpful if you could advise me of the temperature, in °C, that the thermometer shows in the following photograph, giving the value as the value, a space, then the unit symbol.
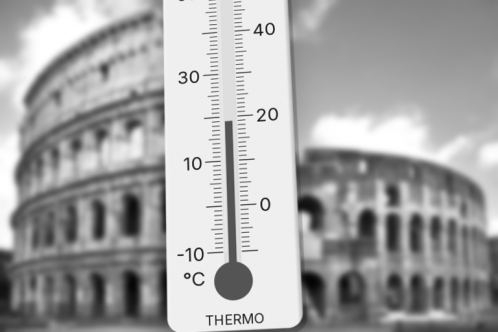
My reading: 19 °C
